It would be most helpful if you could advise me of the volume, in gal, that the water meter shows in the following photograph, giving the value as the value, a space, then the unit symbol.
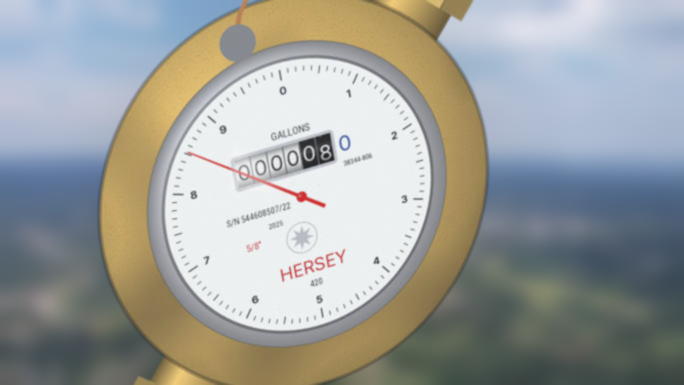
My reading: 78.5 gal
